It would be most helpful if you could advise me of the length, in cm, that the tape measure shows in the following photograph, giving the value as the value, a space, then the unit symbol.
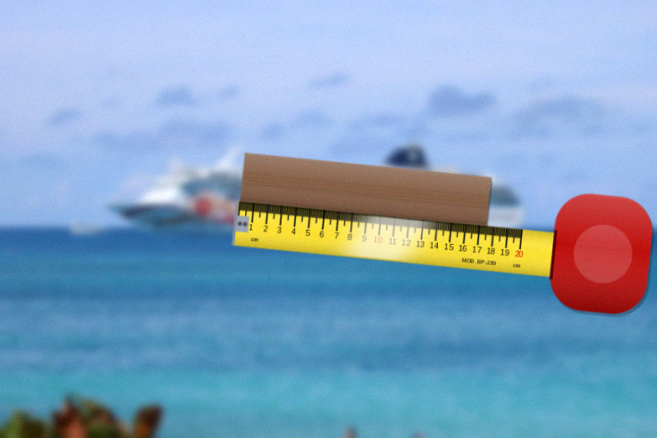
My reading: 17.5 cm
